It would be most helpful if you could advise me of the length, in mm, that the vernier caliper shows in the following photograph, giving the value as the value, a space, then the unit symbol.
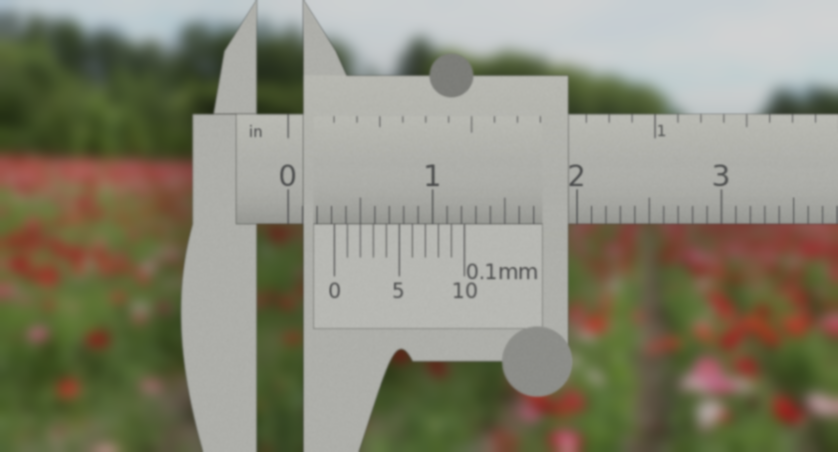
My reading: 3.2 mm
